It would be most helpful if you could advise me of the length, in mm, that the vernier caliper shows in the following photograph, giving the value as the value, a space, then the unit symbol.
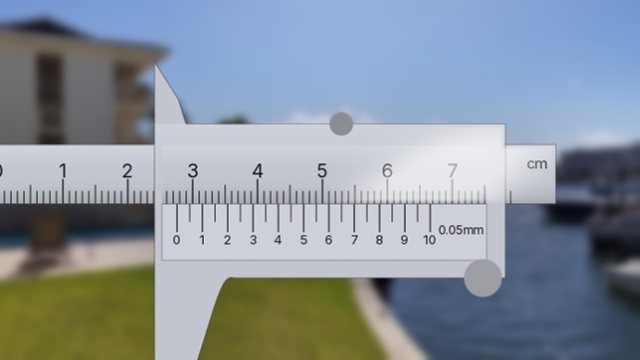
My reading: 27.6 mm
